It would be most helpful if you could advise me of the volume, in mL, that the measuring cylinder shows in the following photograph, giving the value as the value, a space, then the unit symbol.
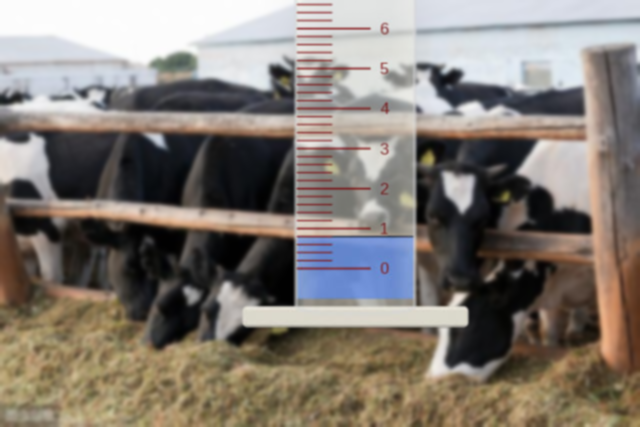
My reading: 0.8 mL
